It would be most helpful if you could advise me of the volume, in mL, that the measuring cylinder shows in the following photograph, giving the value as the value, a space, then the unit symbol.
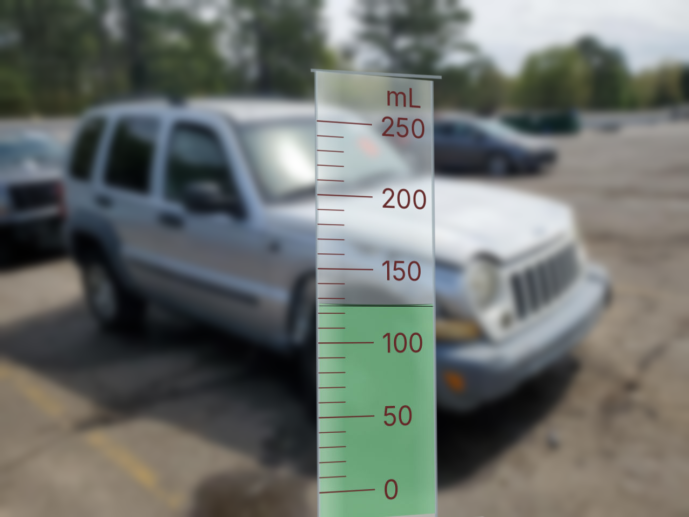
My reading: 125 mL
